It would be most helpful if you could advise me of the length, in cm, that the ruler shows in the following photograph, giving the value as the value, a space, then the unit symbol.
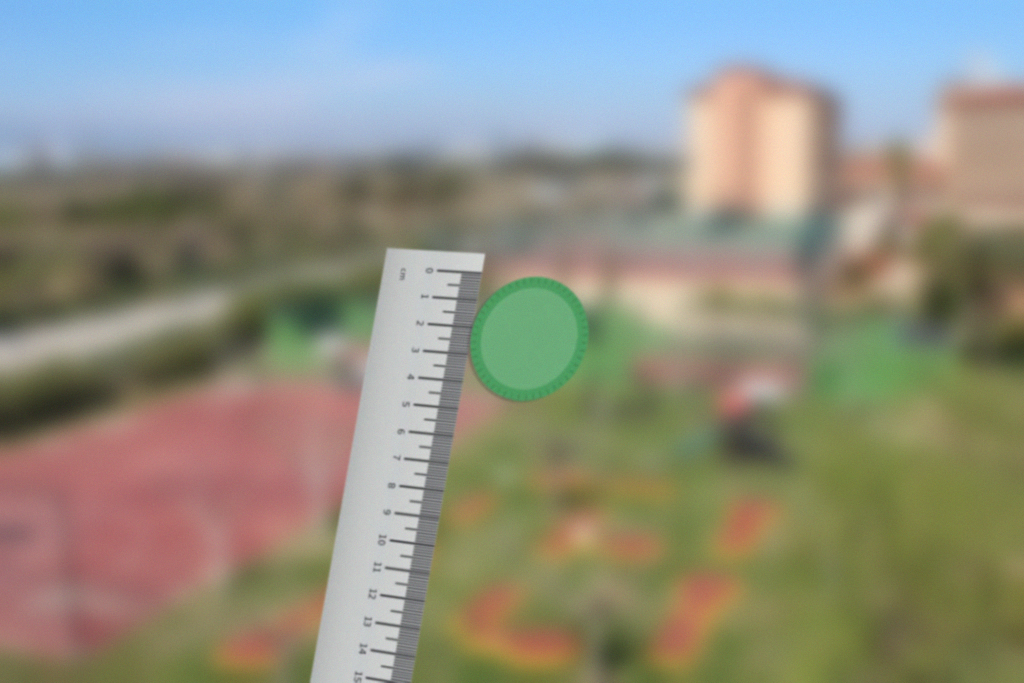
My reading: 4.5 cm
